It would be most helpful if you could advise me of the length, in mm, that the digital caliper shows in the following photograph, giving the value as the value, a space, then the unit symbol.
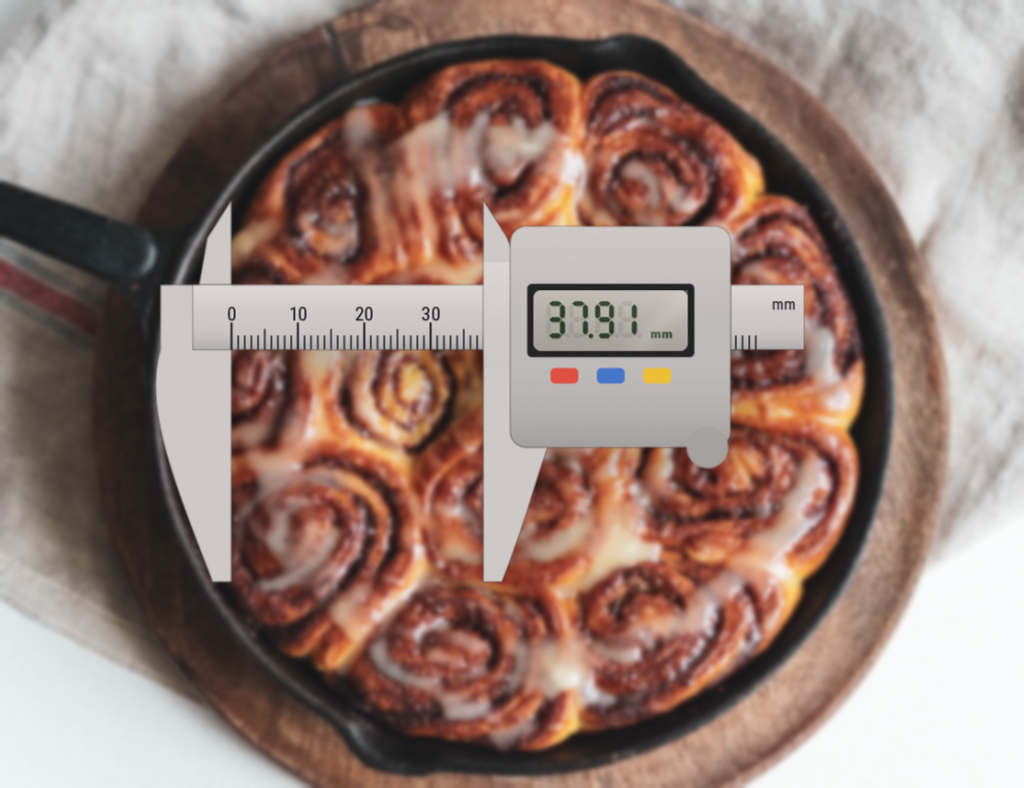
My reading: 37.91 mm
